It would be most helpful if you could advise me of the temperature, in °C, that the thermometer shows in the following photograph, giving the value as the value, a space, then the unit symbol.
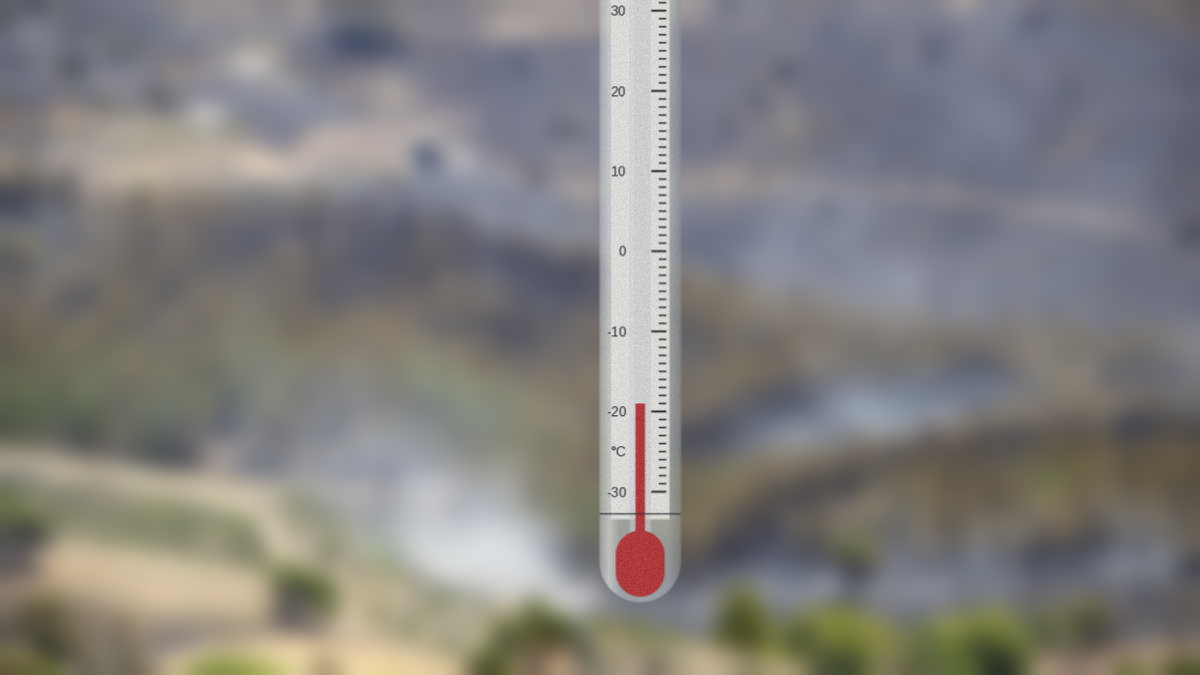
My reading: -19 °C
